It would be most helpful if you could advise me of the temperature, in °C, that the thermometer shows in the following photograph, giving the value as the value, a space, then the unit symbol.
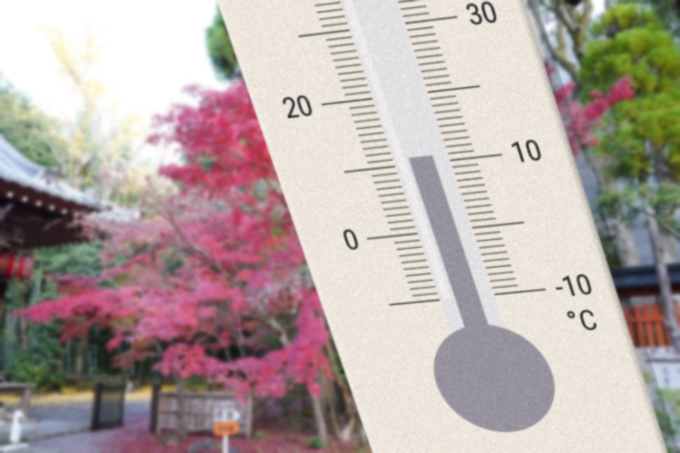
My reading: 11 °C
